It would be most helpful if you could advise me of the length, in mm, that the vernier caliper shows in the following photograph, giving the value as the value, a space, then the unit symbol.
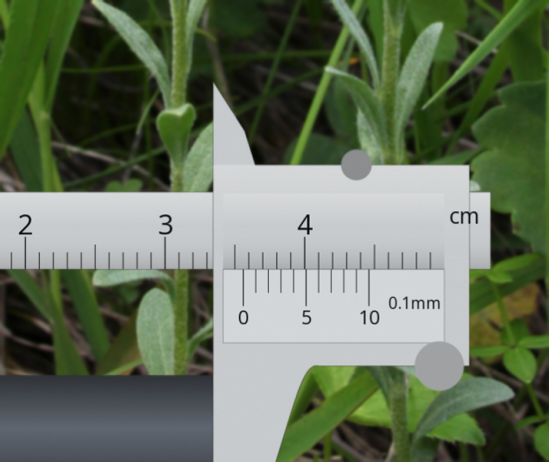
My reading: 35.6 mm
